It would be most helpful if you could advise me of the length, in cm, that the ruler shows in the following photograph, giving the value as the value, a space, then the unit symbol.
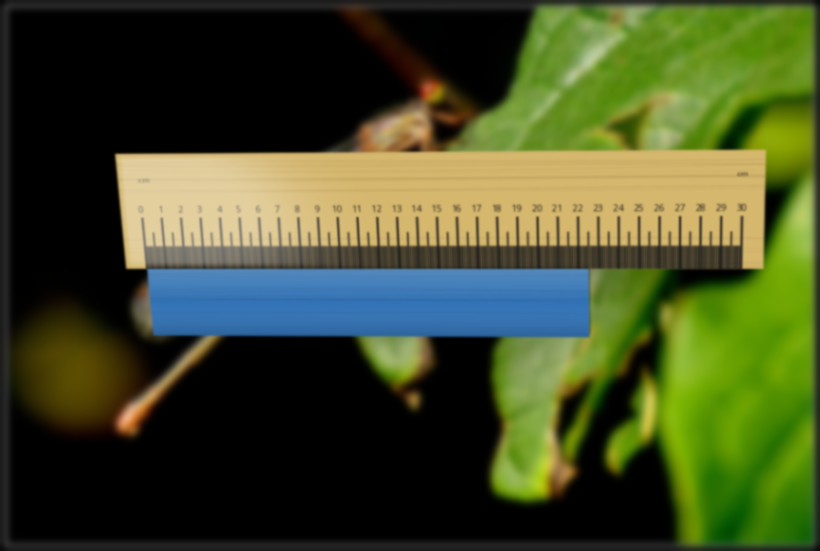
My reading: 22.5 cm
